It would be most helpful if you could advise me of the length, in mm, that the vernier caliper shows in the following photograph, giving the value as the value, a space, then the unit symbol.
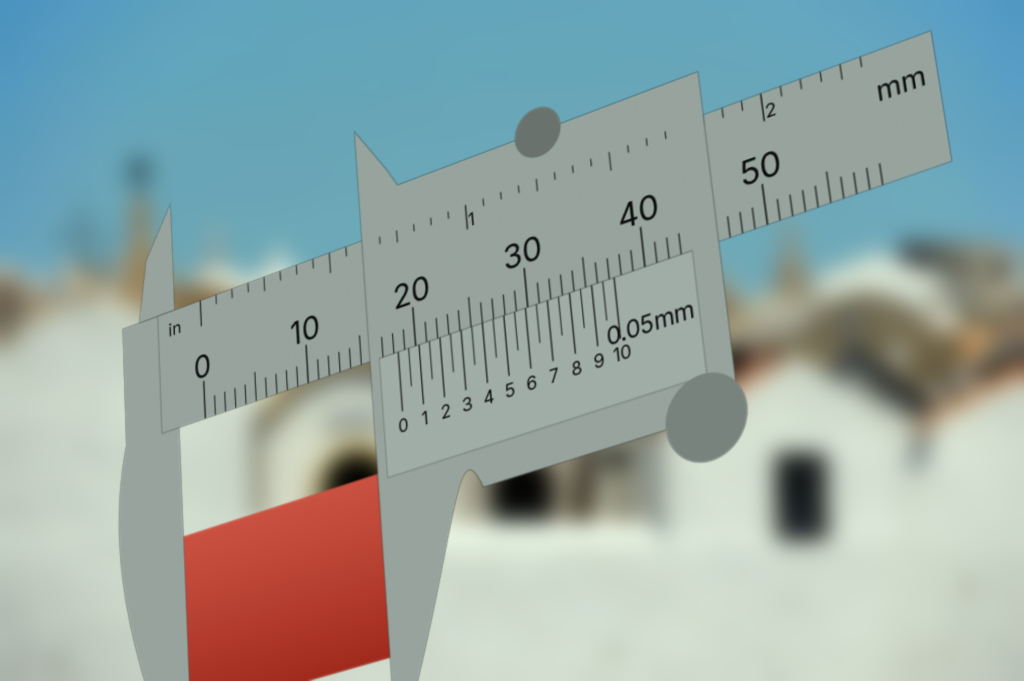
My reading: 18.4 mm
